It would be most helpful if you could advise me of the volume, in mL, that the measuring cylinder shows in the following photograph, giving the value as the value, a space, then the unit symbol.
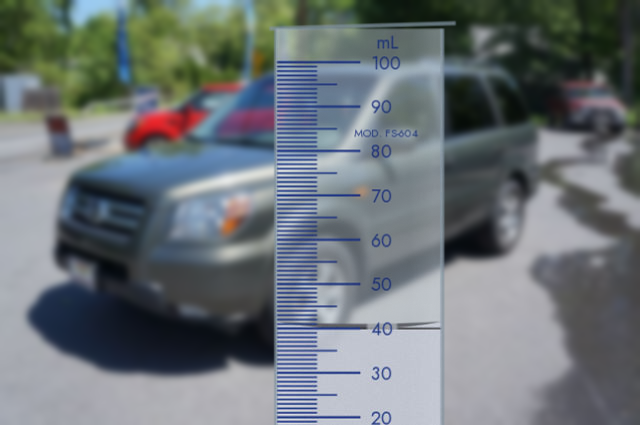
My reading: 40 mL
